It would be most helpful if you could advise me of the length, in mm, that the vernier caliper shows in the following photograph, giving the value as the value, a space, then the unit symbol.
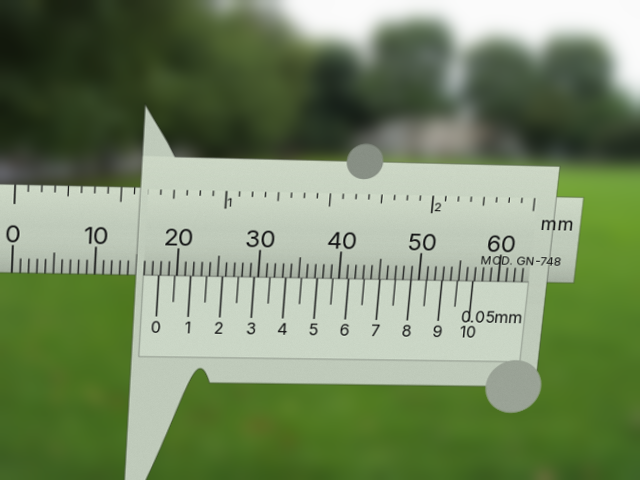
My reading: 17.8 mm
